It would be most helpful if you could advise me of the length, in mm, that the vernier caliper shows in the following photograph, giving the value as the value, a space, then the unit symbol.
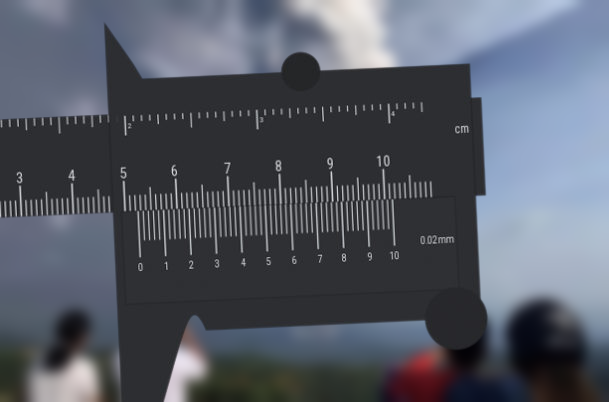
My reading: 52.5 mm
